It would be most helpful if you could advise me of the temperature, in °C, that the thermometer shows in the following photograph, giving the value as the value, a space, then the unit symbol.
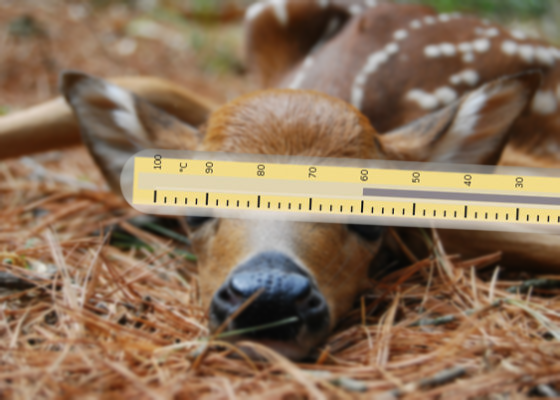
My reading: 60 °C
